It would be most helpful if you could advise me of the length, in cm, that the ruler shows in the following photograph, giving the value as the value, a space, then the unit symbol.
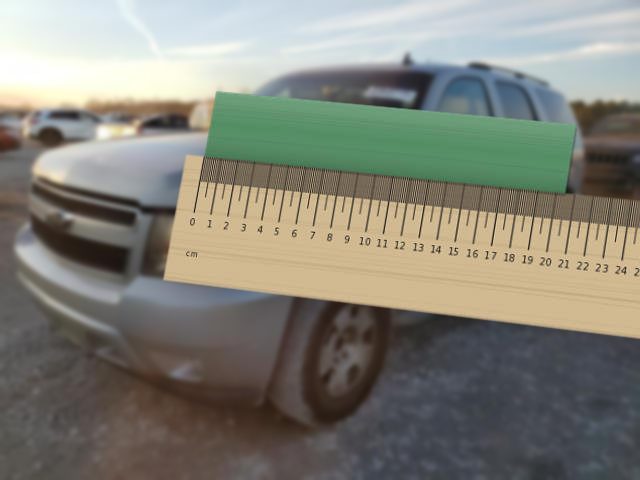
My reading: 20.5 cm
